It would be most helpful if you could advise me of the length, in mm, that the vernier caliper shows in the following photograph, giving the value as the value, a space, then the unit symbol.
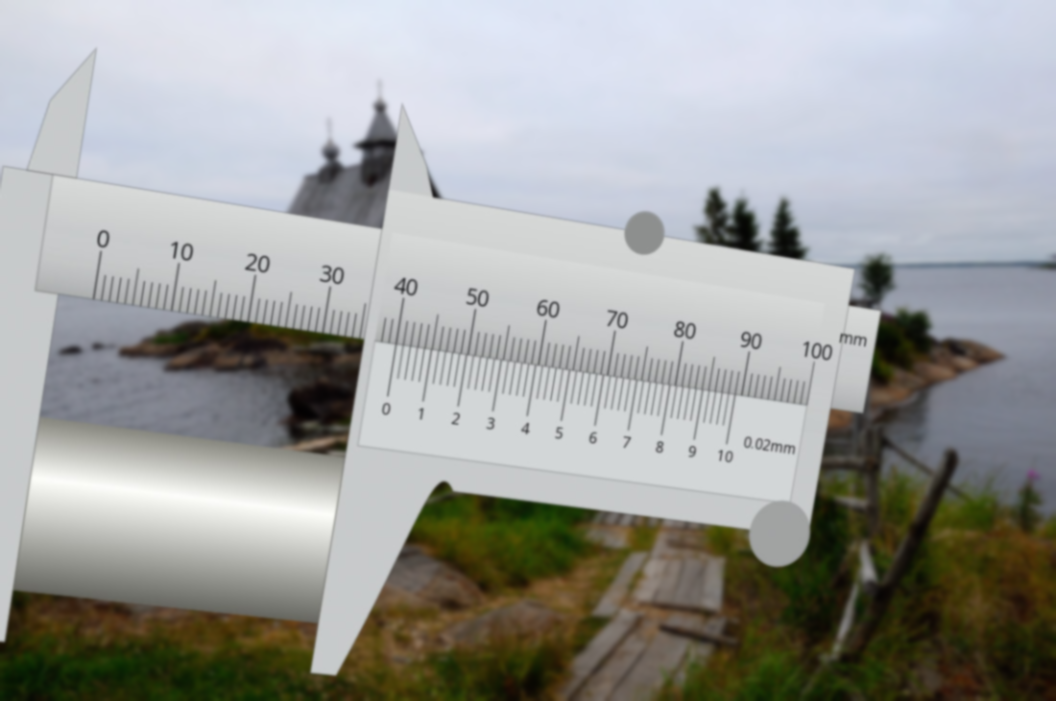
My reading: 40.0 mm
